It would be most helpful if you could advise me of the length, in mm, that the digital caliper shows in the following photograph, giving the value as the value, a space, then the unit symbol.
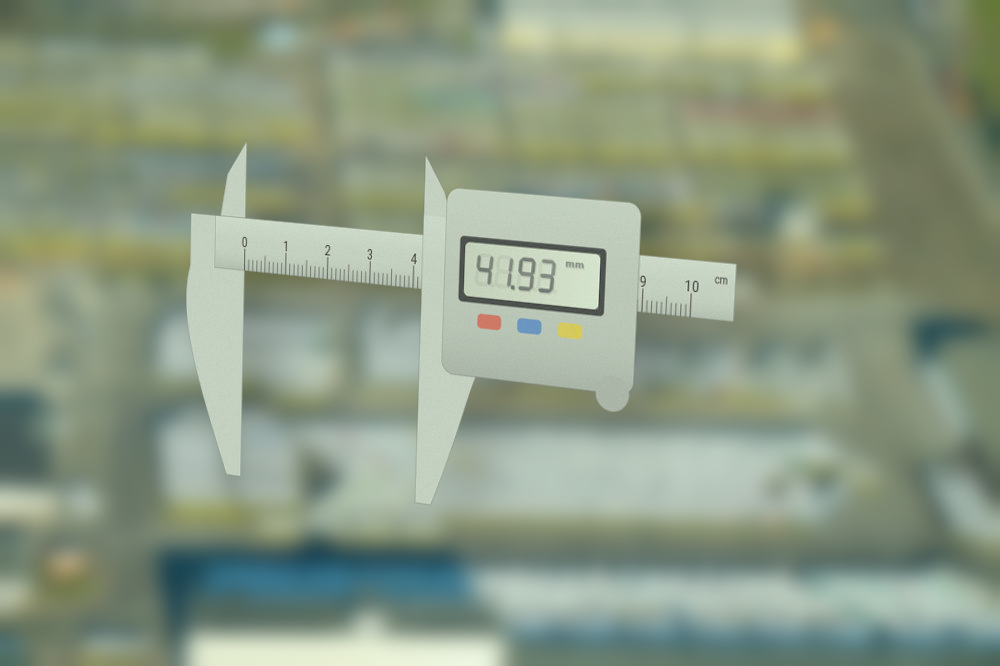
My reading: 41.93 mm
